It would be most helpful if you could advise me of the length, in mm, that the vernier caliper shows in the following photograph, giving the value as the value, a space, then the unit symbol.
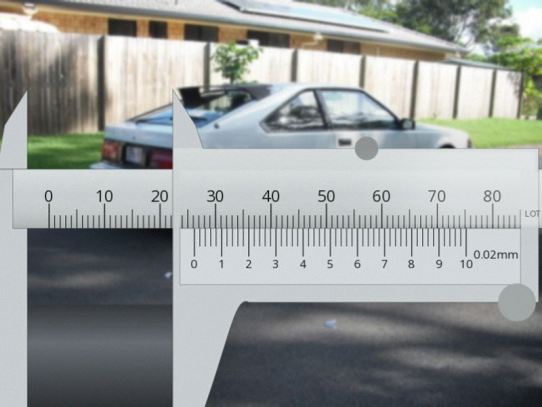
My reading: 26.2 mm
